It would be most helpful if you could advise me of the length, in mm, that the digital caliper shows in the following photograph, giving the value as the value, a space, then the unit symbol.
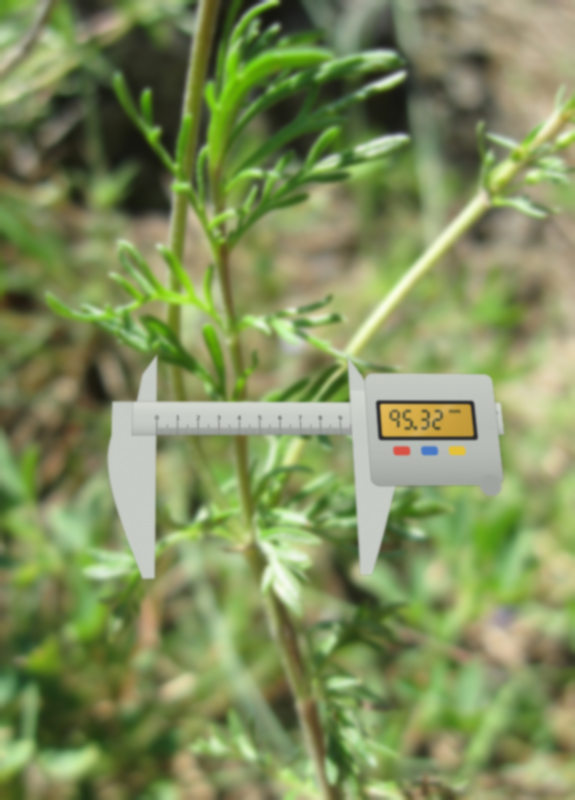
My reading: 95.32 mm
